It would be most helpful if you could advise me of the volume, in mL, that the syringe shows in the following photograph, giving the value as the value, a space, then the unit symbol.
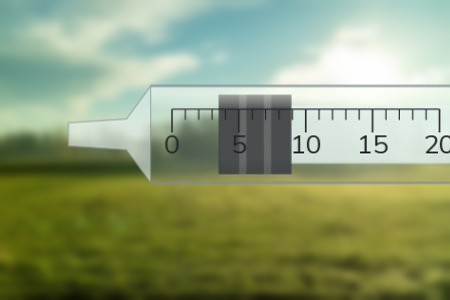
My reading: 3.5 mL
